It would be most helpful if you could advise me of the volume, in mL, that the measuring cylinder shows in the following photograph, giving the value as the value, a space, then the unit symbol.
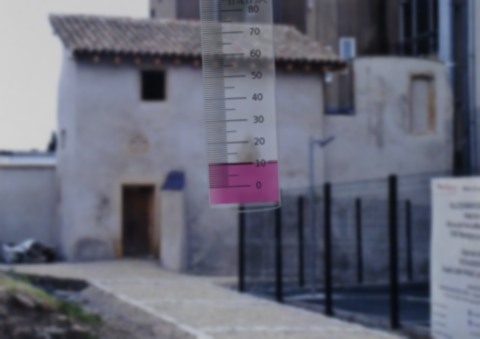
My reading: 10 mL
